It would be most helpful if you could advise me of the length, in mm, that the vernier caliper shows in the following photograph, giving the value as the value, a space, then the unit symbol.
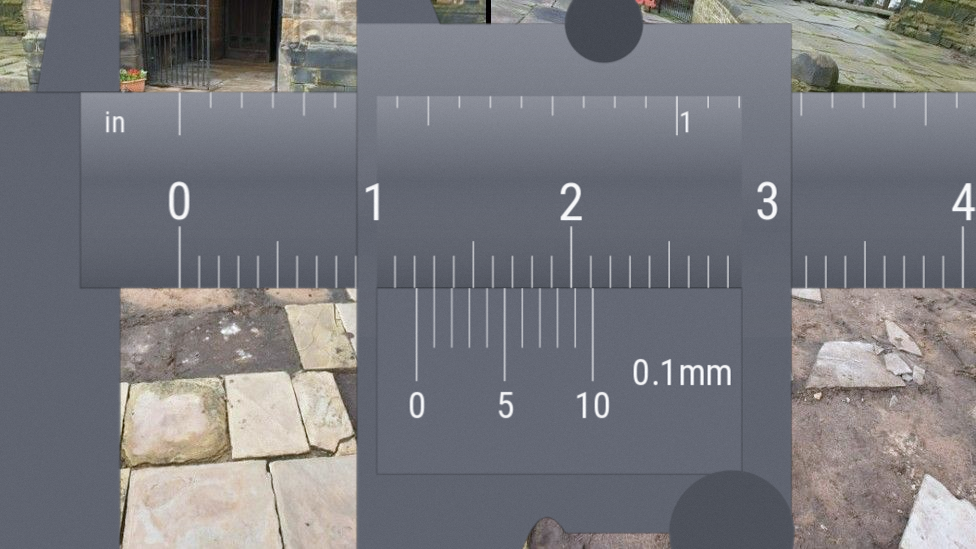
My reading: 12.1 mm
